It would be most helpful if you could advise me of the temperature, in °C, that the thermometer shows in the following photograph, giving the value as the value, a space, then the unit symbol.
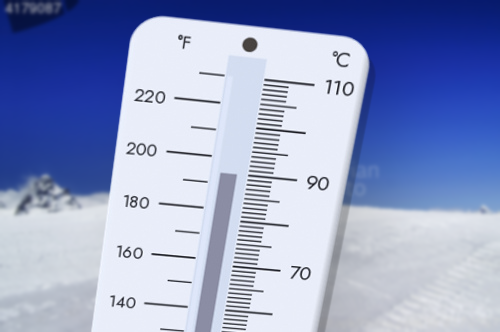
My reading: 90 °C
